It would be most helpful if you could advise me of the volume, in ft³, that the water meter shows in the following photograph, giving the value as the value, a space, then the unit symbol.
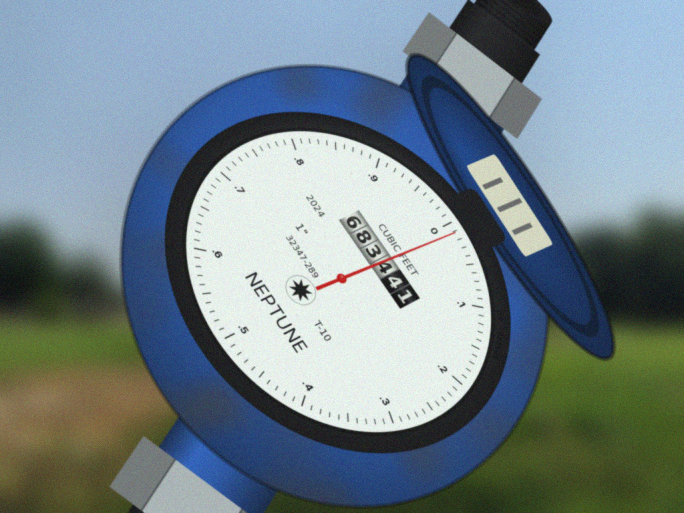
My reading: 683441.01 ft³
